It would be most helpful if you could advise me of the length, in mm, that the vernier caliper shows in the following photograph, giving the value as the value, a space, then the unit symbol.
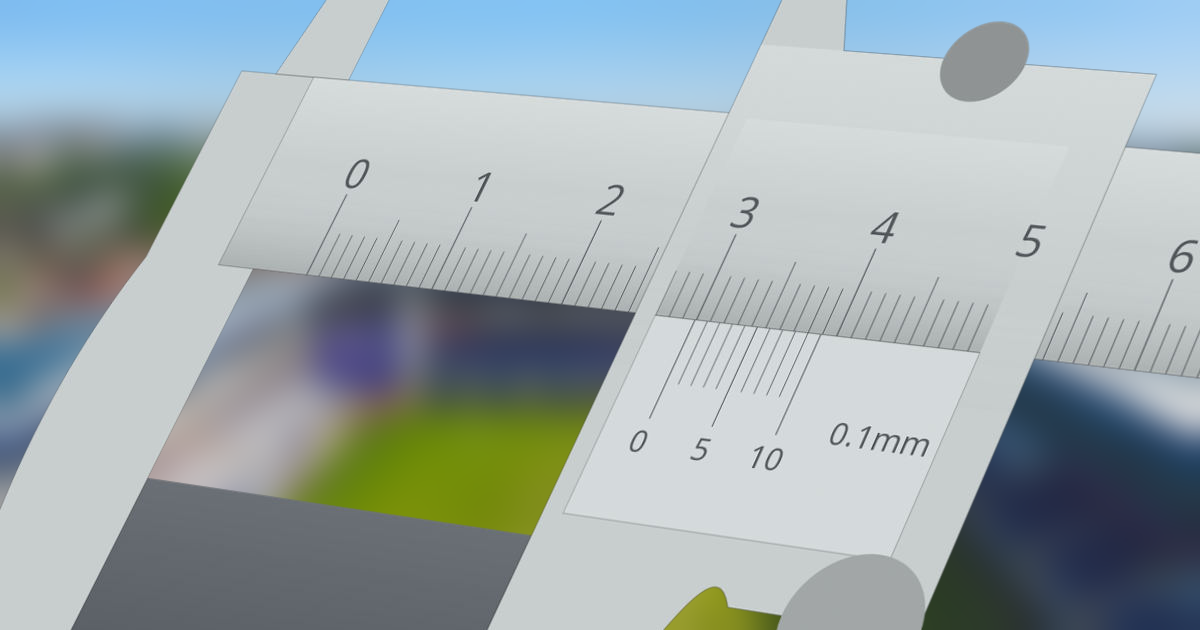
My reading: 29.9 mm
